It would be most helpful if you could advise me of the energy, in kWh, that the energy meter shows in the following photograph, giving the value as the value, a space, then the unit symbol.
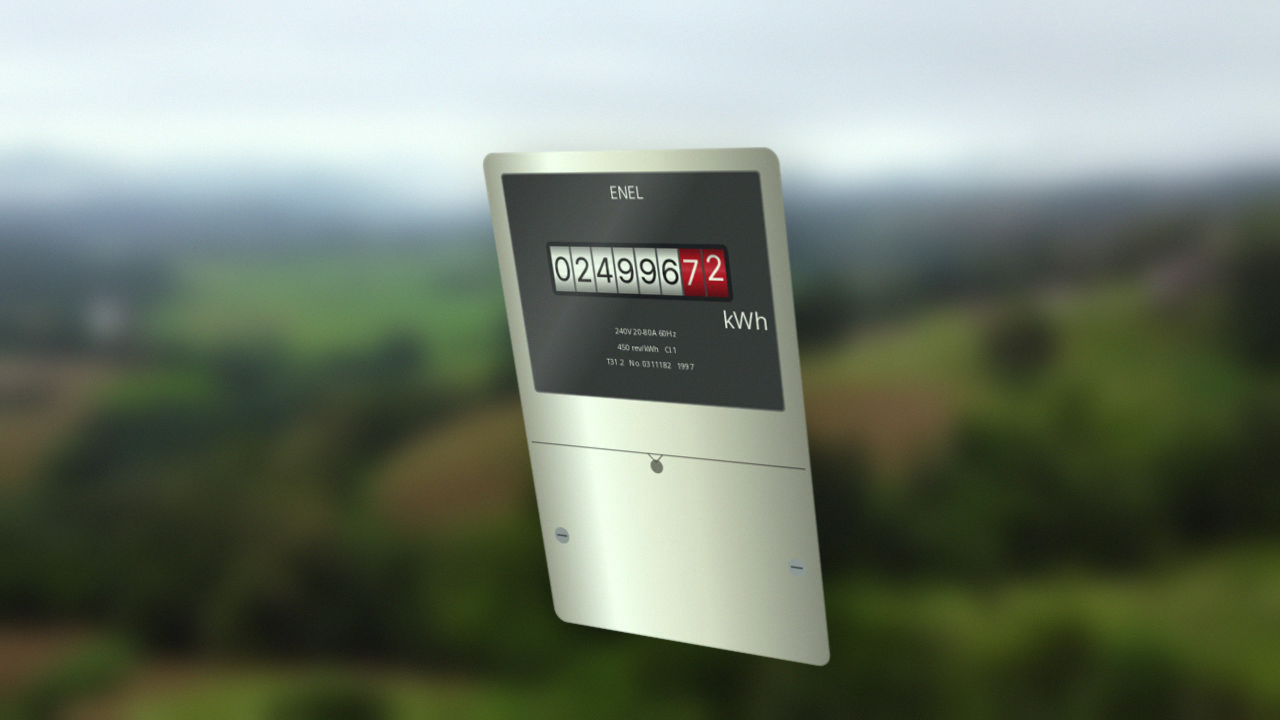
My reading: 24996.72 kWh
